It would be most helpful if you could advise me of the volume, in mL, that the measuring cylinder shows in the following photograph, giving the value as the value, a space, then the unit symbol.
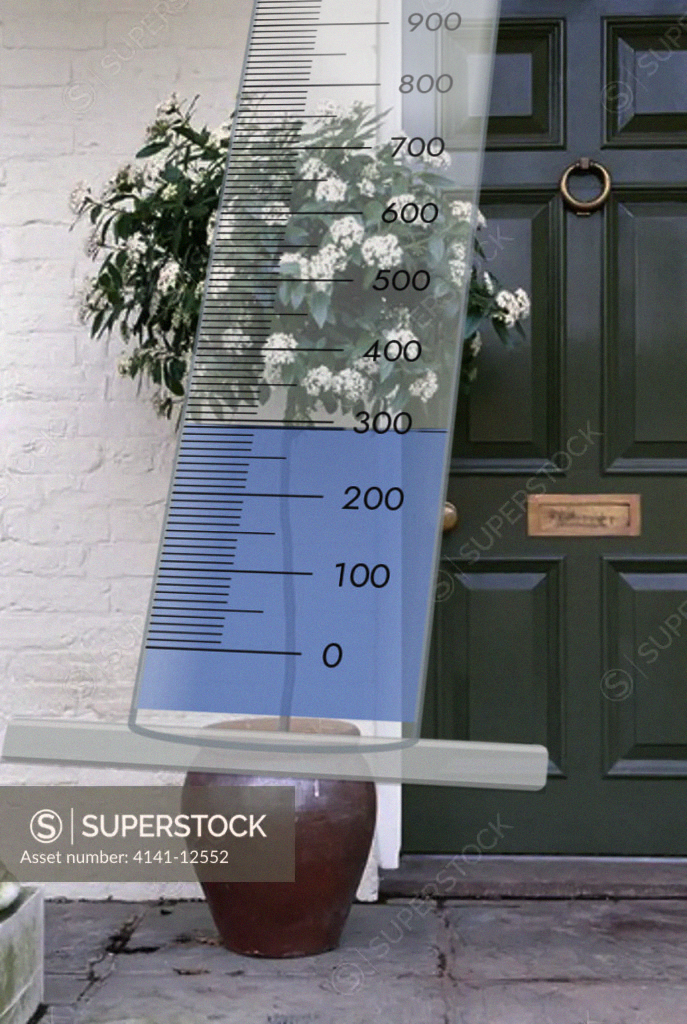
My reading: 290 mL
